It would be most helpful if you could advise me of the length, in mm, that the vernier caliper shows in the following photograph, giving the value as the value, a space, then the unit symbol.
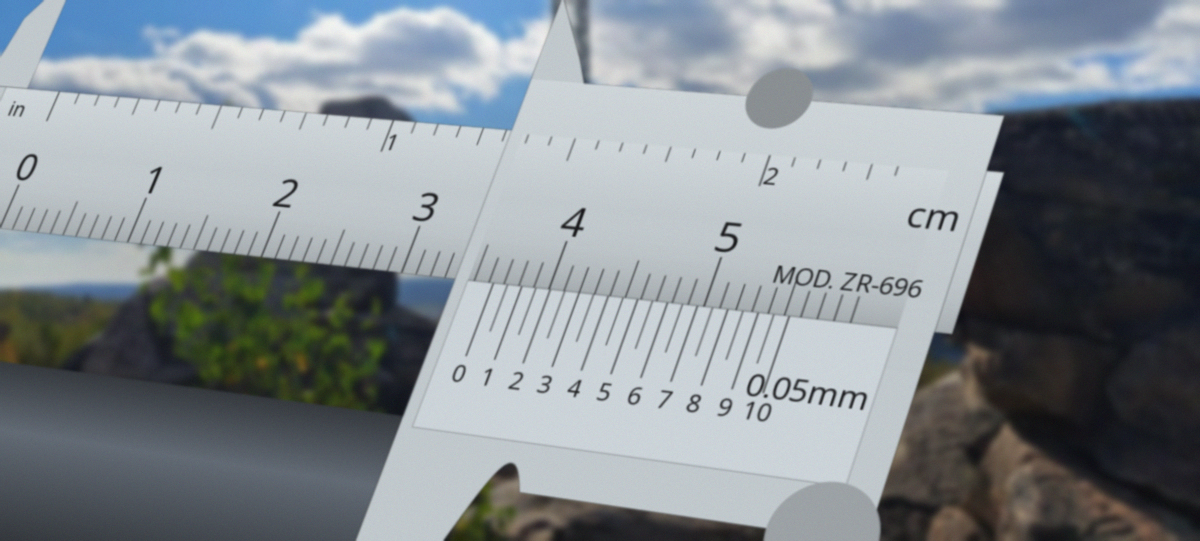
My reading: 36.3 mm
